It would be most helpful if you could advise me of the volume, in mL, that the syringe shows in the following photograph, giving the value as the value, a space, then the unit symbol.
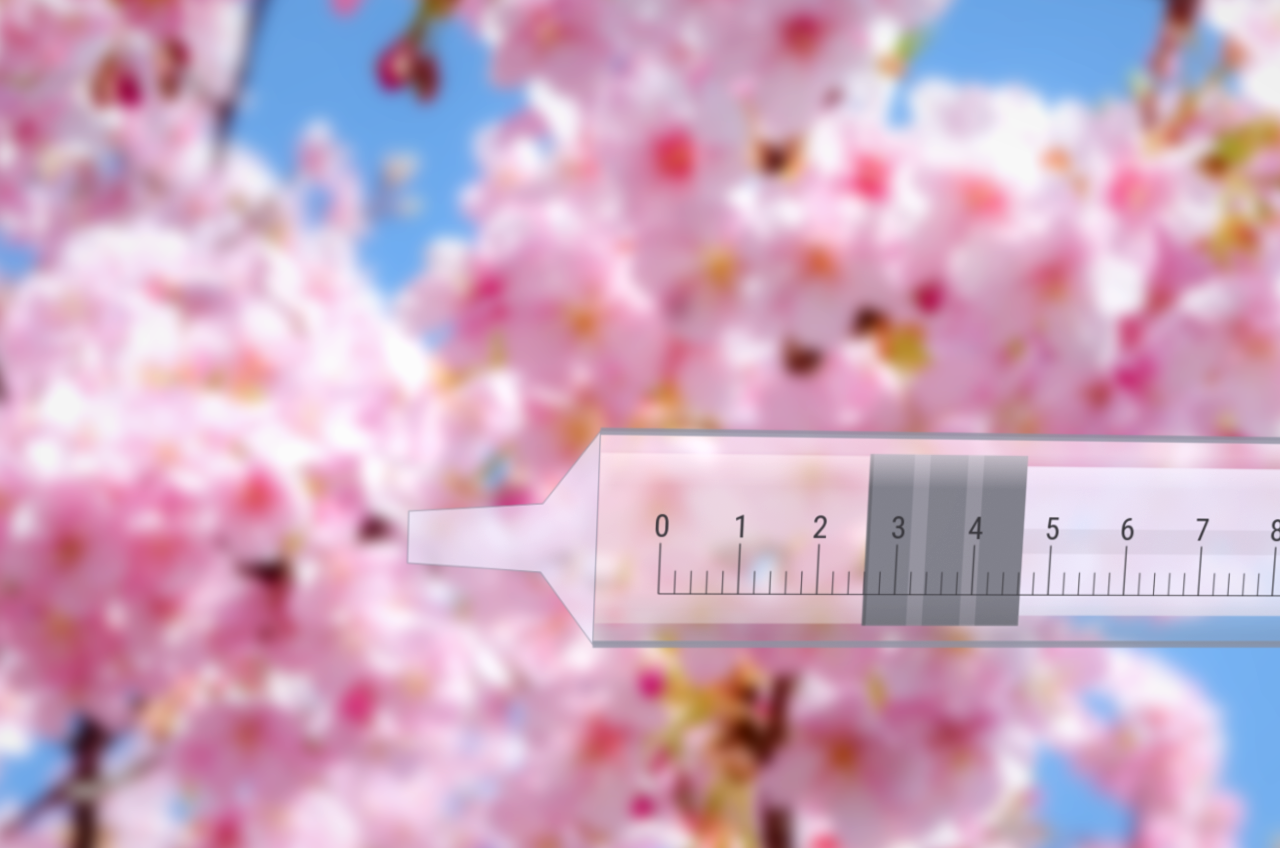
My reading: 2.6 mL
